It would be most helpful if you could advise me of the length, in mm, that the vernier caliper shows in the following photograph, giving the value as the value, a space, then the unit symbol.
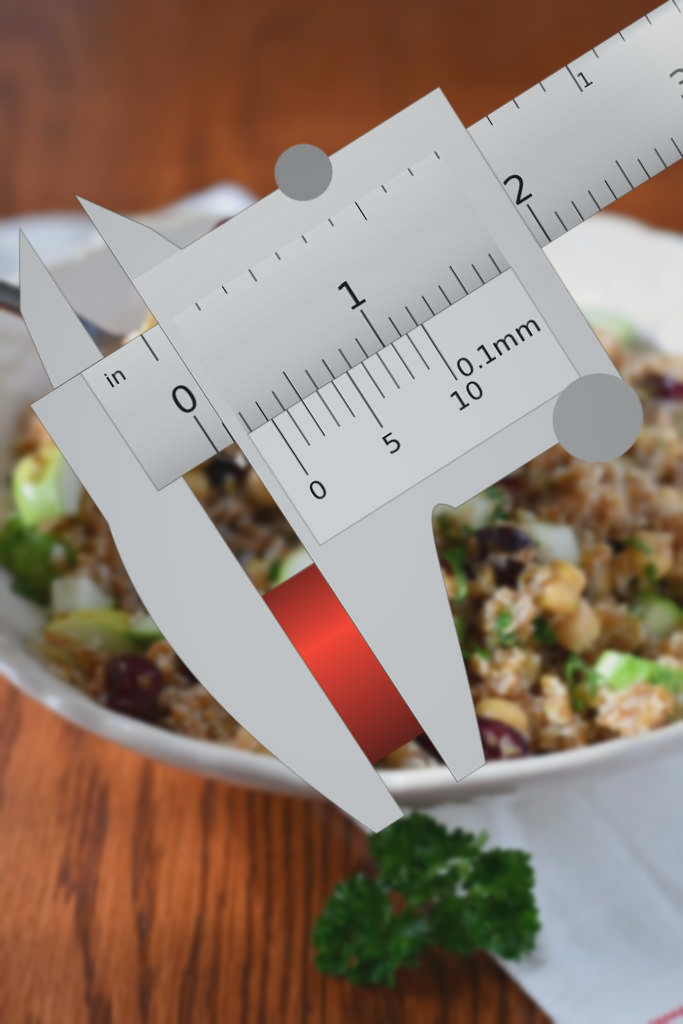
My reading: 3.2 mm
